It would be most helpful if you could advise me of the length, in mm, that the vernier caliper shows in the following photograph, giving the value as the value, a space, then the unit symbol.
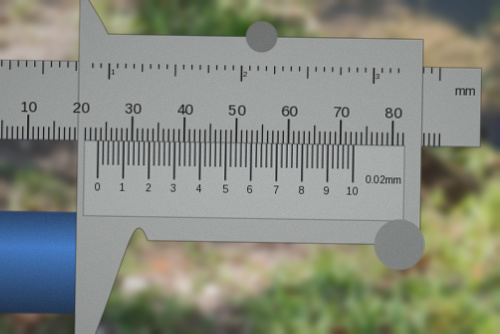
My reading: 23.5 mm
